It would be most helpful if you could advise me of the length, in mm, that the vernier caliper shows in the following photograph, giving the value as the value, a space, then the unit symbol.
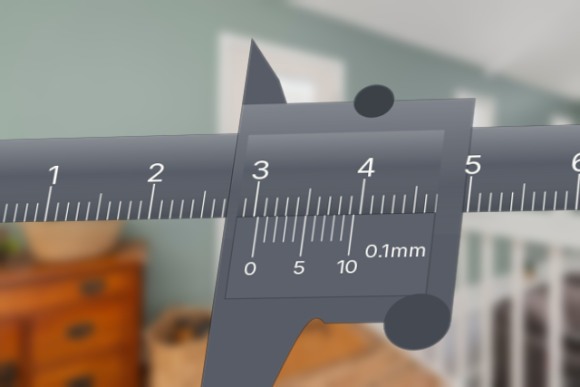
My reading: 30.4 mm
